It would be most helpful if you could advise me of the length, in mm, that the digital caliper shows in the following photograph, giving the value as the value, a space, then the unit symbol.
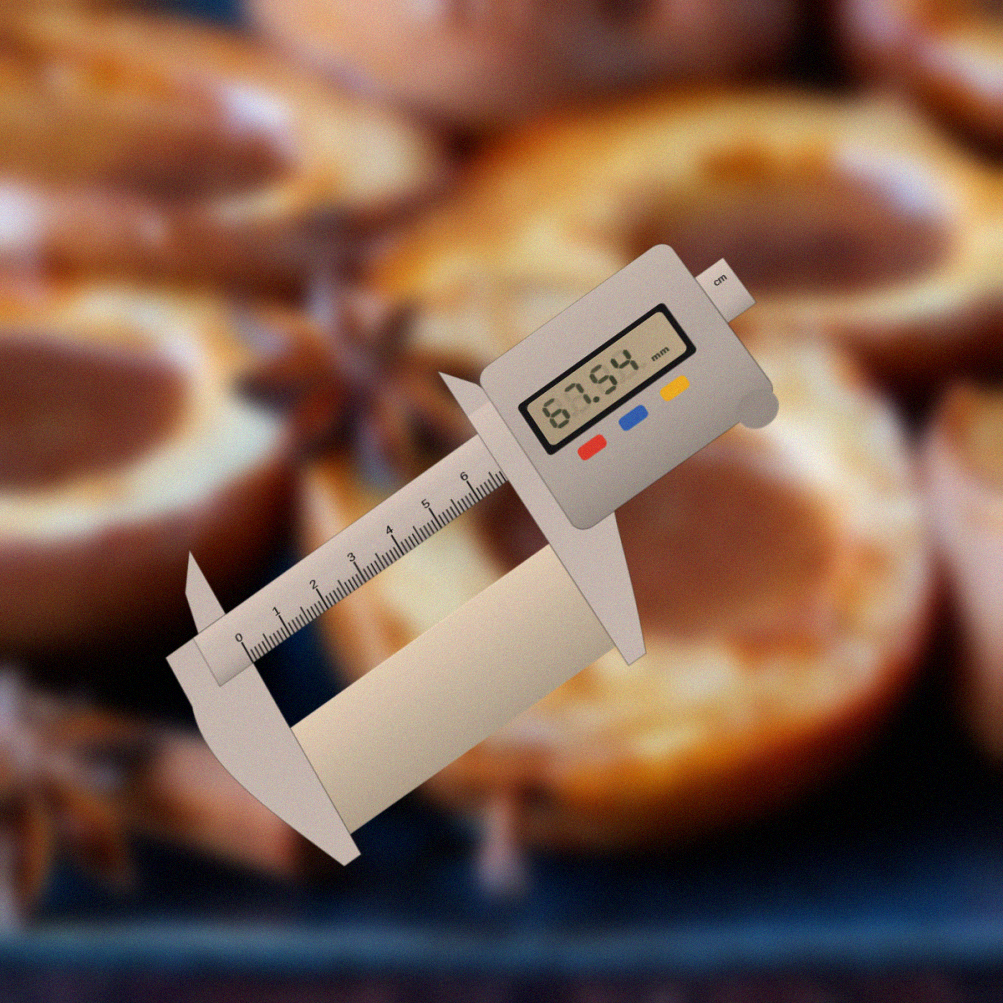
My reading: 67.54 mm
